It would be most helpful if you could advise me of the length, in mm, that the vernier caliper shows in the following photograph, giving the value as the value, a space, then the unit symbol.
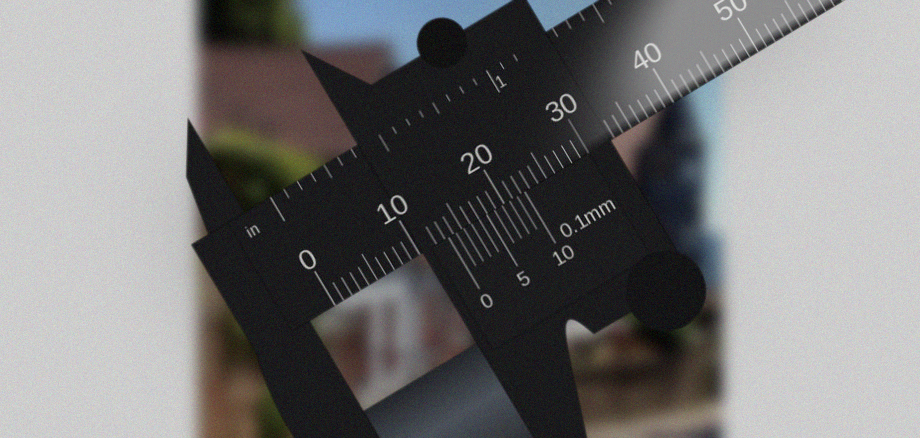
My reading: 13.4 mm
